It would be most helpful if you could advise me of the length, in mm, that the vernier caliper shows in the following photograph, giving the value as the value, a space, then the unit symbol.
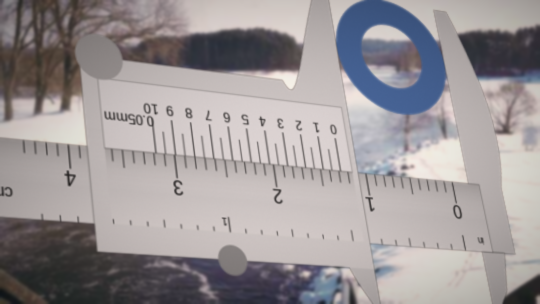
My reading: 12.8 mm
